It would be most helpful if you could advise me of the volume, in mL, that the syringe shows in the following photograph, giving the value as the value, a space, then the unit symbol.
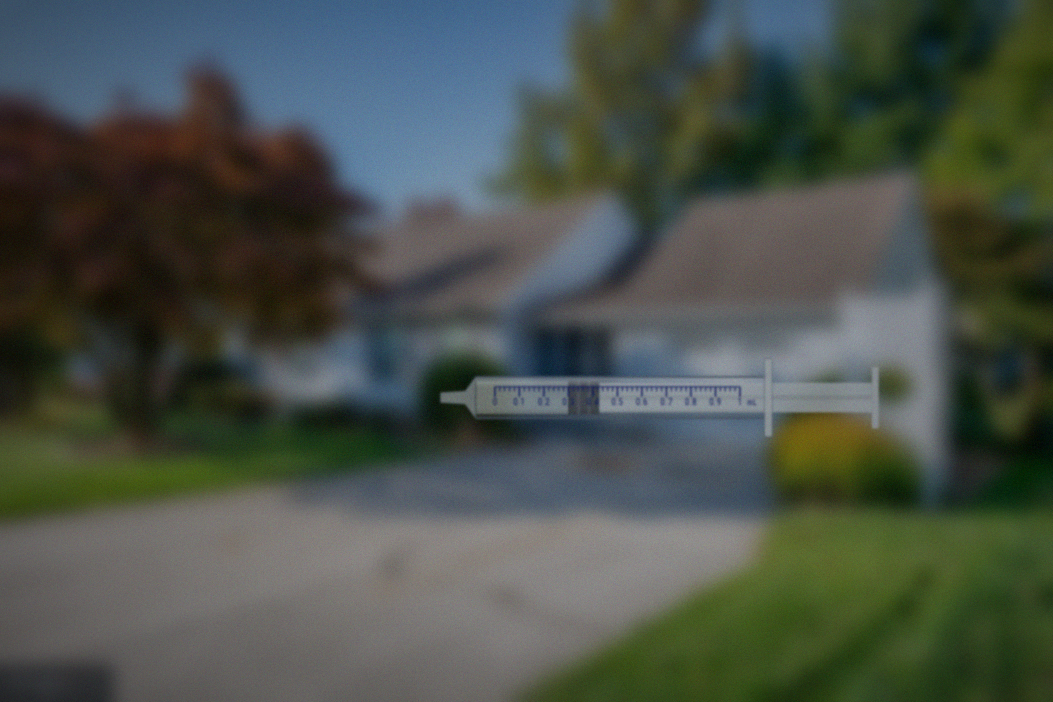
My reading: 0.3 mL
